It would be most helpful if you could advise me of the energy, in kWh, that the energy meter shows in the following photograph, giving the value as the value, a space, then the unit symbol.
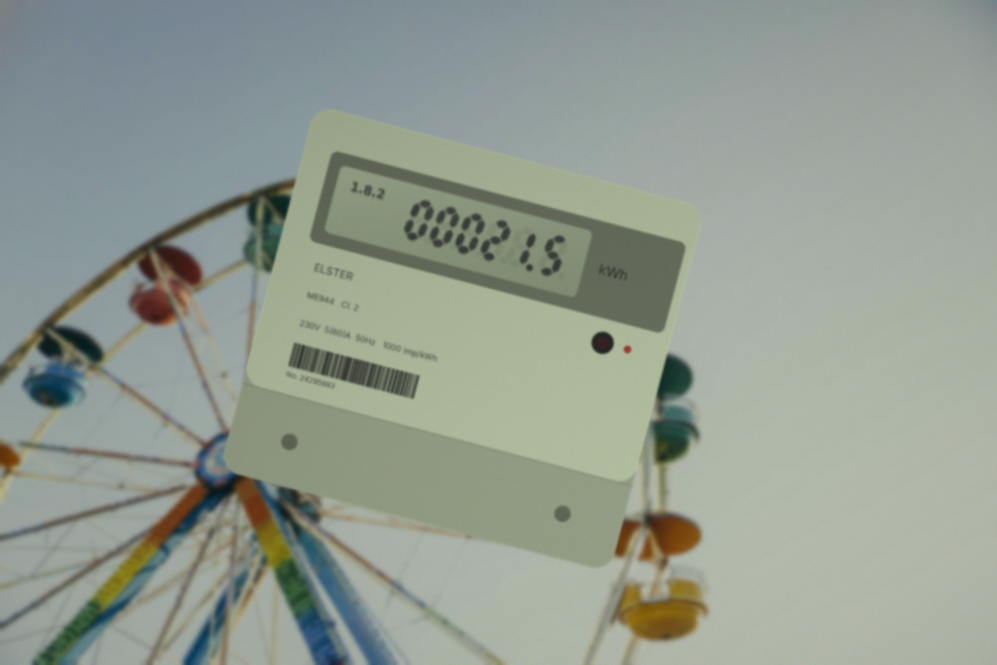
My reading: 21.5 kWh
